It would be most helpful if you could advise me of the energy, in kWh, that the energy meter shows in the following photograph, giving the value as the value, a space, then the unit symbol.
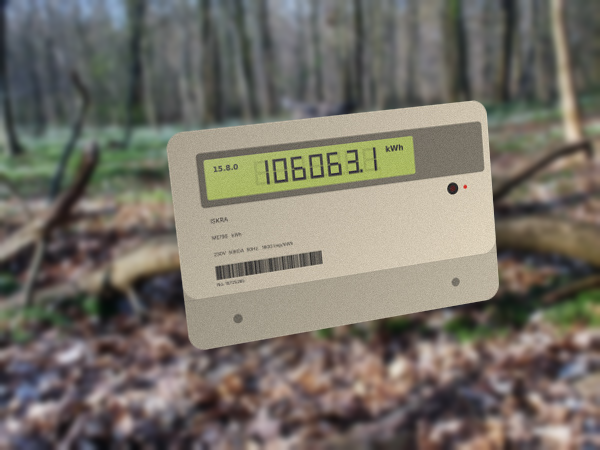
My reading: 106063.1 kWh
